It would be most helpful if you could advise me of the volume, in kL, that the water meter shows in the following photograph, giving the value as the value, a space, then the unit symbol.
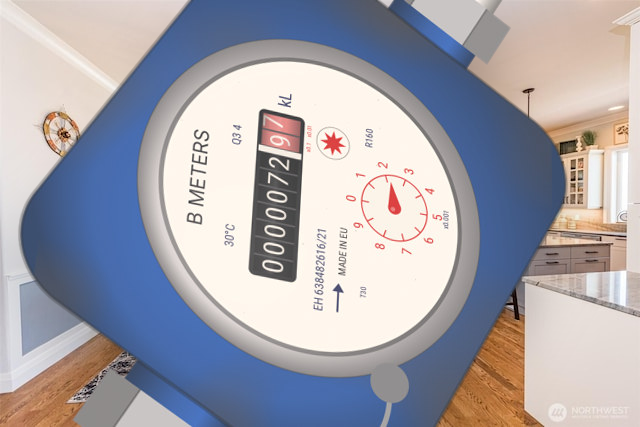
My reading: 72.972 kL
